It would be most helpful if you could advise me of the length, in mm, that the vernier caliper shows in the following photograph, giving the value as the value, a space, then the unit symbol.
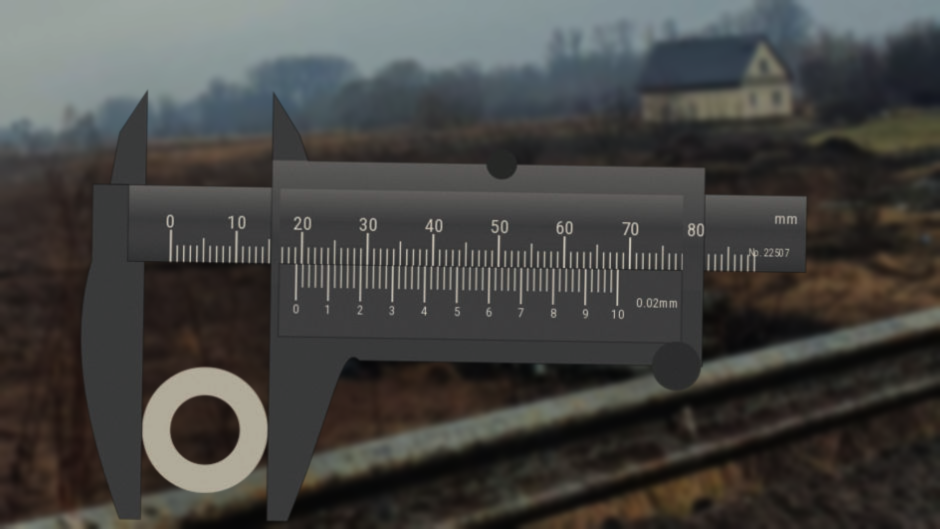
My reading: 19.2 mm
